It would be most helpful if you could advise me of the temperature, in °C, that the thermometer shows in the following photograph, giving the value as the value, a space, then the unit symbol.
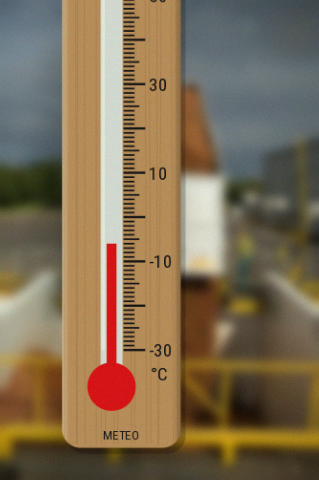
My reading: -6 °C
